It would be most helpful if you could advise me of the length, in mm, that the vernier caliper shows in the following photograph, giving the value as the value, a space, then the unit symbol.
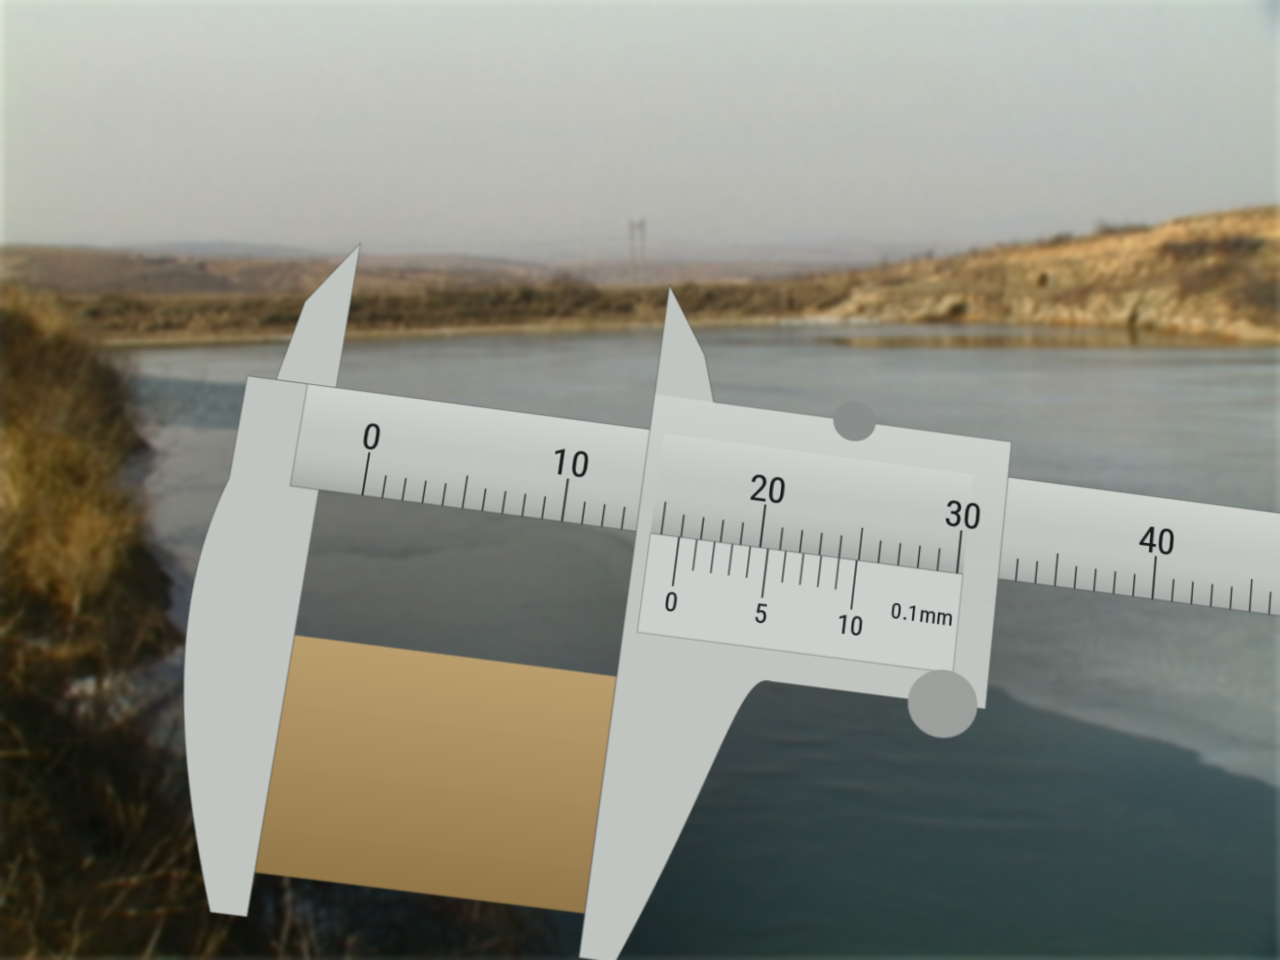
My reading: 15.9 mm
